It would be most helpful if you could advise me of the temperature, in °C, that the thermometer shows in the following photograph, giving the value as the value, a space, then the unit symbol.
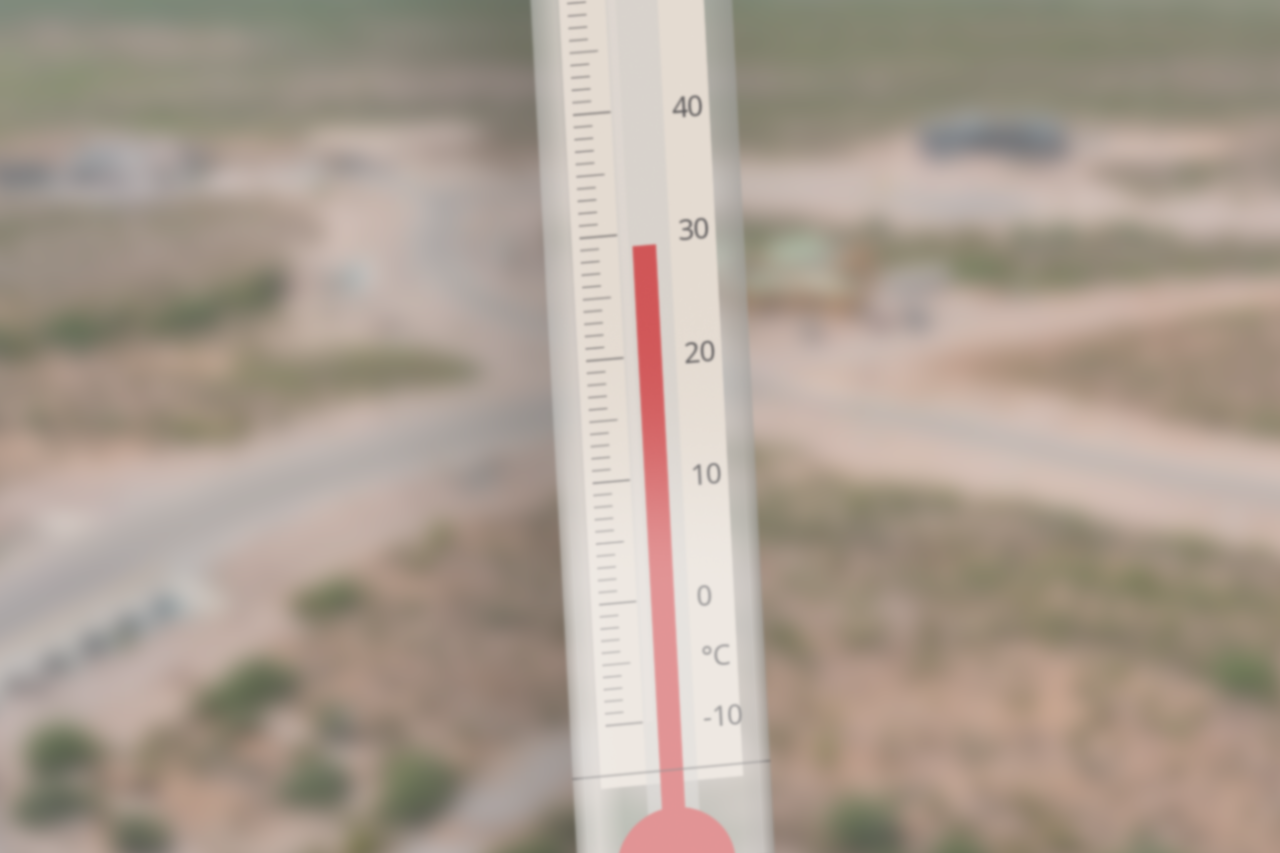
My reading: 29 °C
